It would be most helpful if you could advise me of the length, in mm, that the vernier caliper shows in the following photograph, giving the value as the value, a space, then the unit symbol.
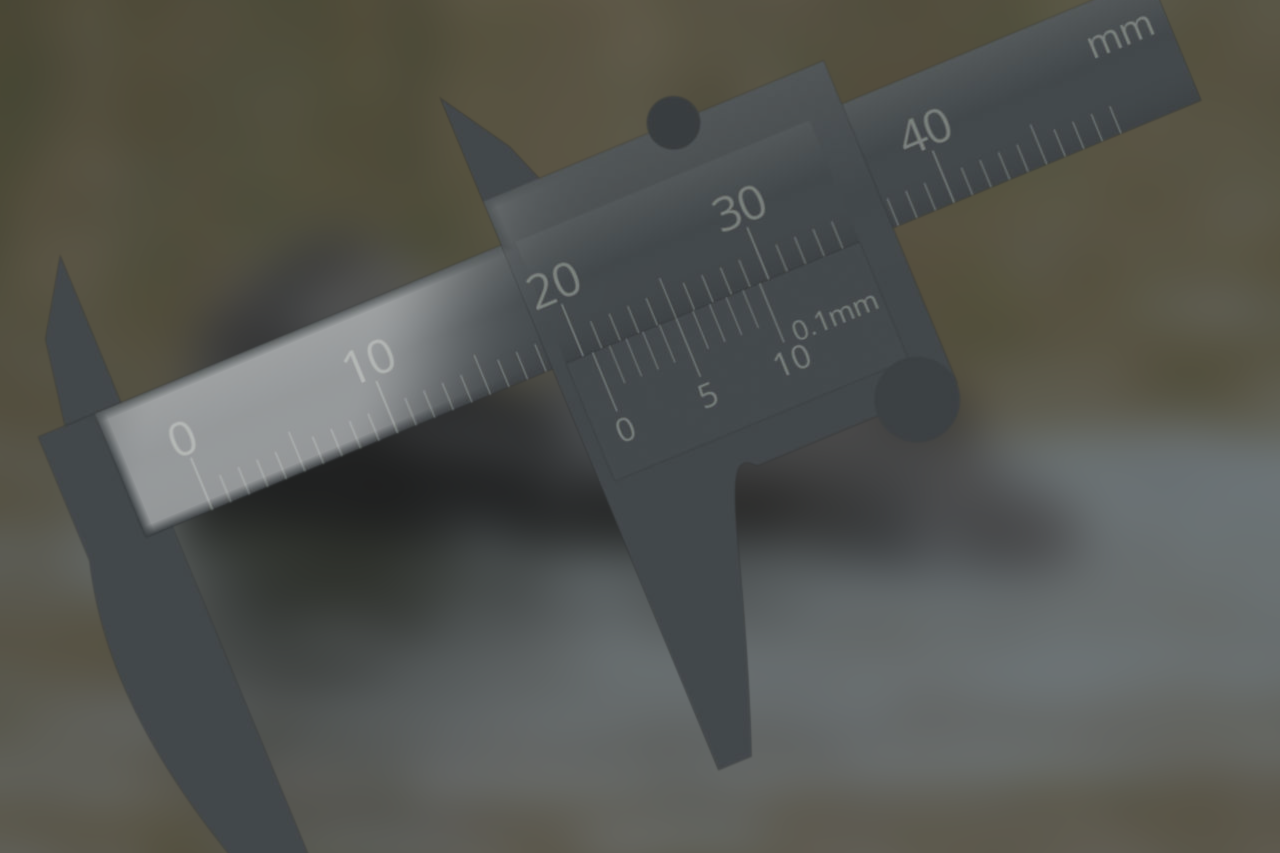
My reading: 20.5 mm
